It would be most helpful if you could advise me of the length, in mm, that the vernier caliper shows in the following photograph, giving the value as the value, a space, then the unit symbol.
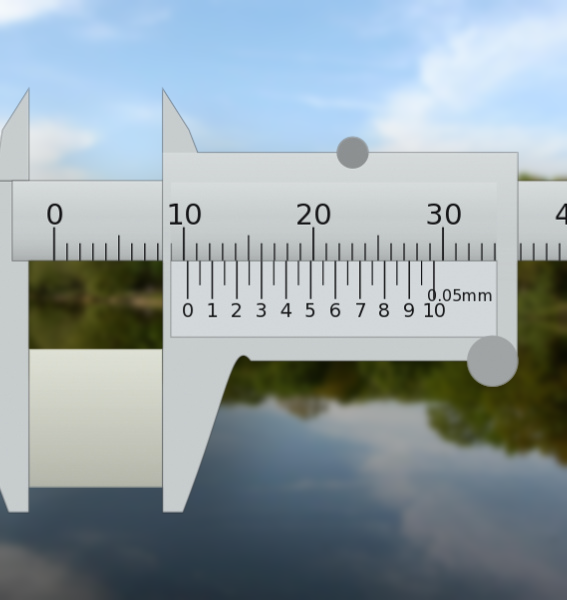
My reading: 10.3 mm
